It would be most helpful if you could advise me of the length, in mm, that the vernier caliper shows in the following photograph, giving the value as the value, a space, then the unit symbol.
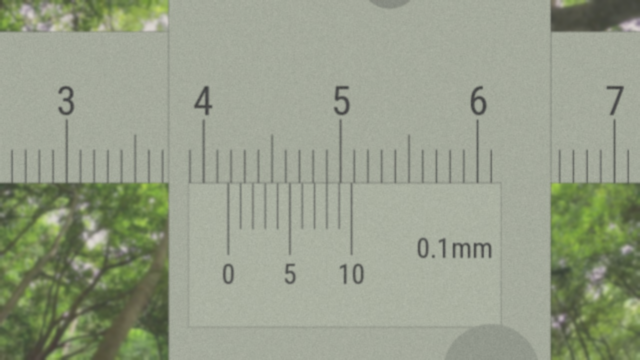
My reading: 41.8 mm
